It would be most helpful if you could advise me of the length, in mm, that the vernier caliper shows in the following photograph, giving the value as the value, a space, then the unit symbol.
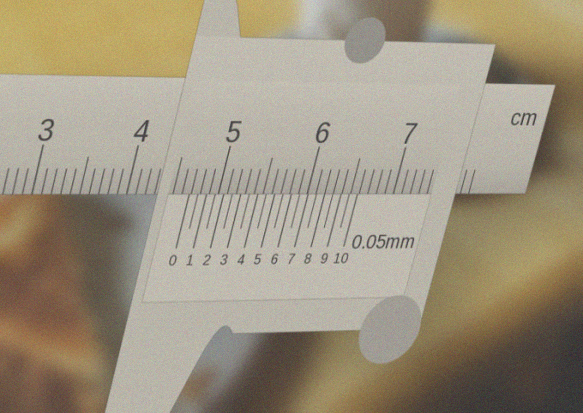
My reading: 46.8 mm
